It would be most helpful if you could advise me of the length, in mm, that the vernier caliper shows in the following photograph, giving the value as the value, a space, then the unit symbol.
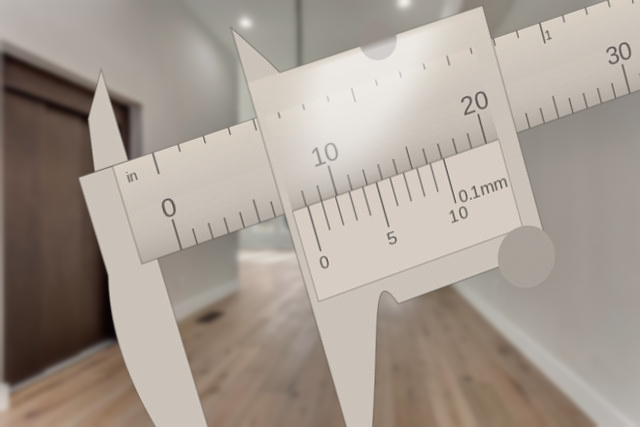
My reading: 8.1 mm
